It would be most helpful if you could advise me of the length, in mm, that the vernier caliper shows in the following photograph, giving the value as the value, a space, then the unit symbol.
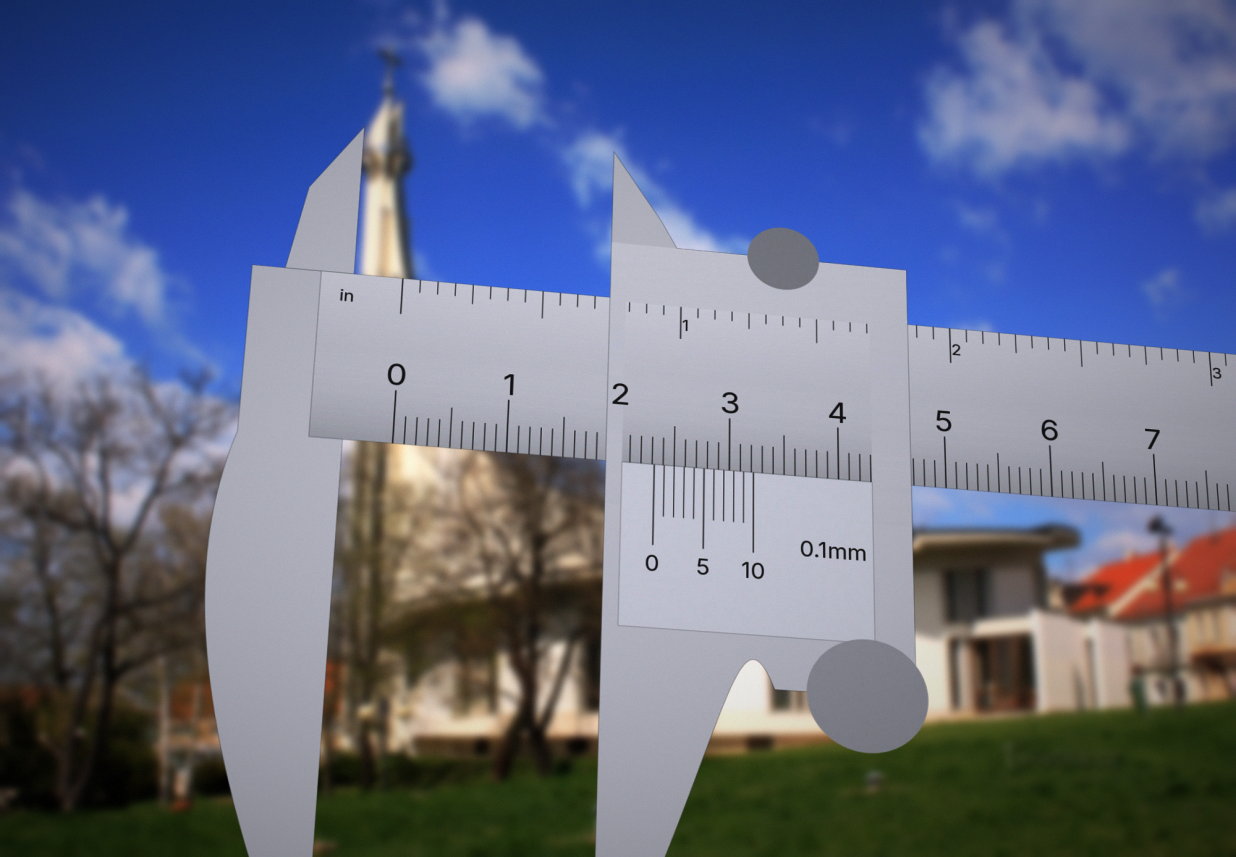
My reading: 23.2 mm
